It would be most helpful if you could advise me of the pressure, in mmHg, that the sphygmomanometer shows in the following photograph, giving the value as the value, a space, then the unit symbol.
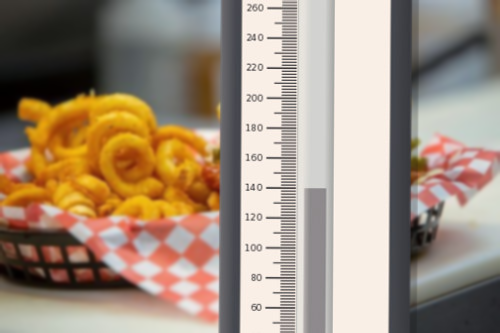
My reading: 140 mmHg
